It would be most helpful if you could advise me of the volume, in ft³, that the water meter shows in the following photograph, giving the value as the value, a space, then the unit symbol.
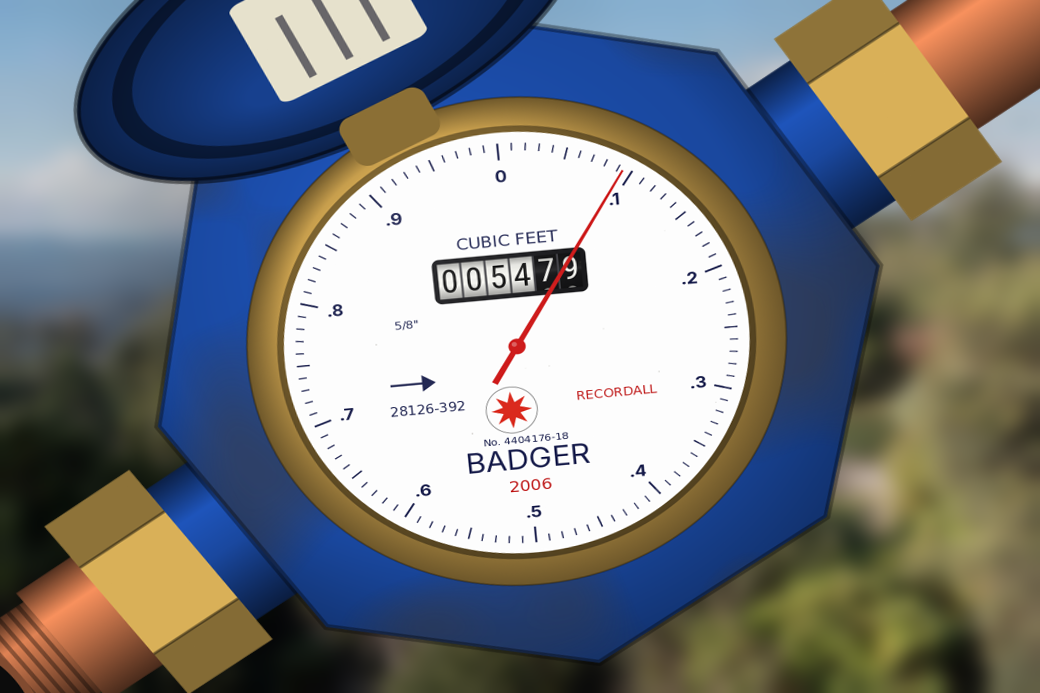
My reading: 5479.09 ft³
